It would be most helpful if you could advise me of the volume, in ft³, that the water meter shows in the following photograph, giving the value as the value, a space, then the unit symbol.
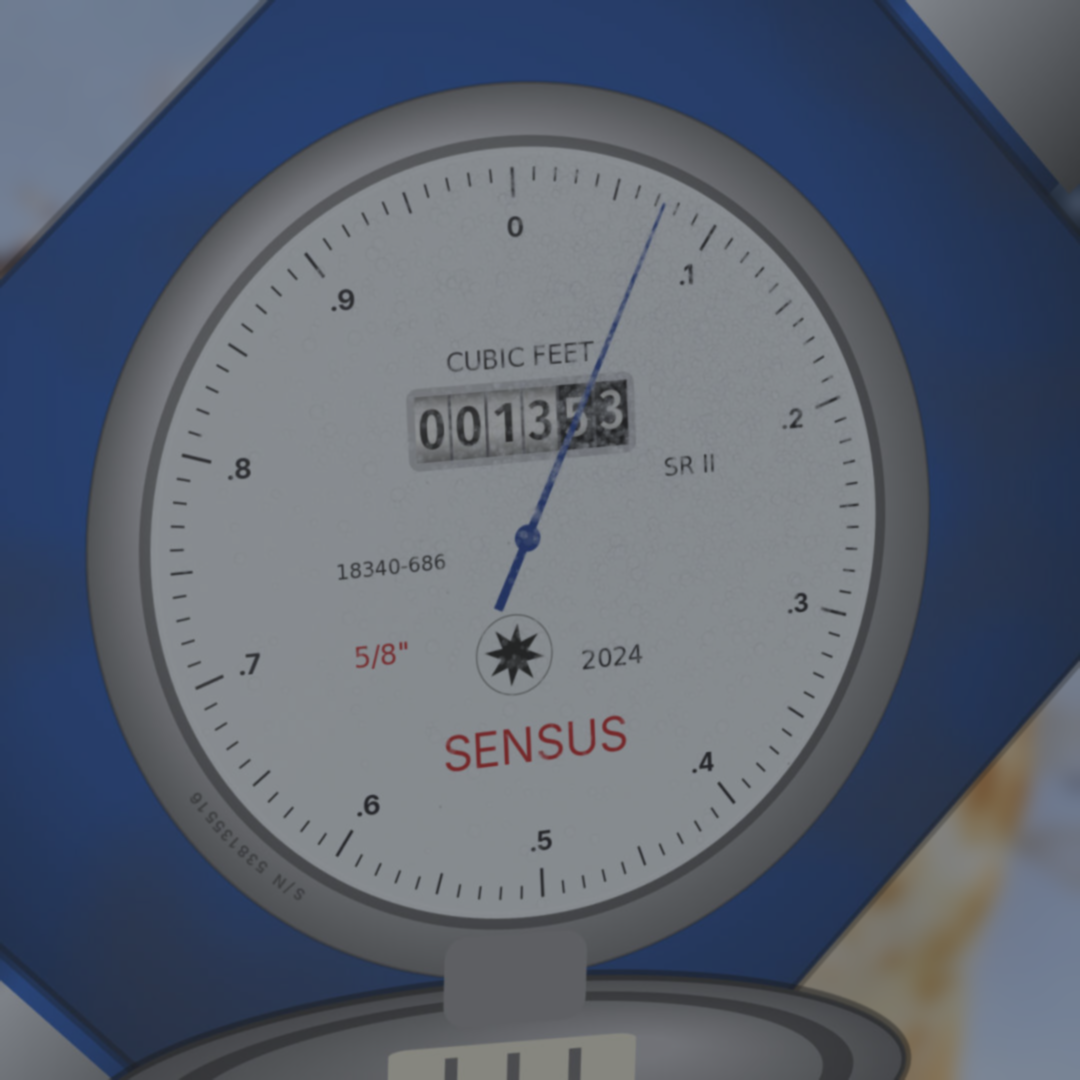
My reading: 1353.07 ft³
